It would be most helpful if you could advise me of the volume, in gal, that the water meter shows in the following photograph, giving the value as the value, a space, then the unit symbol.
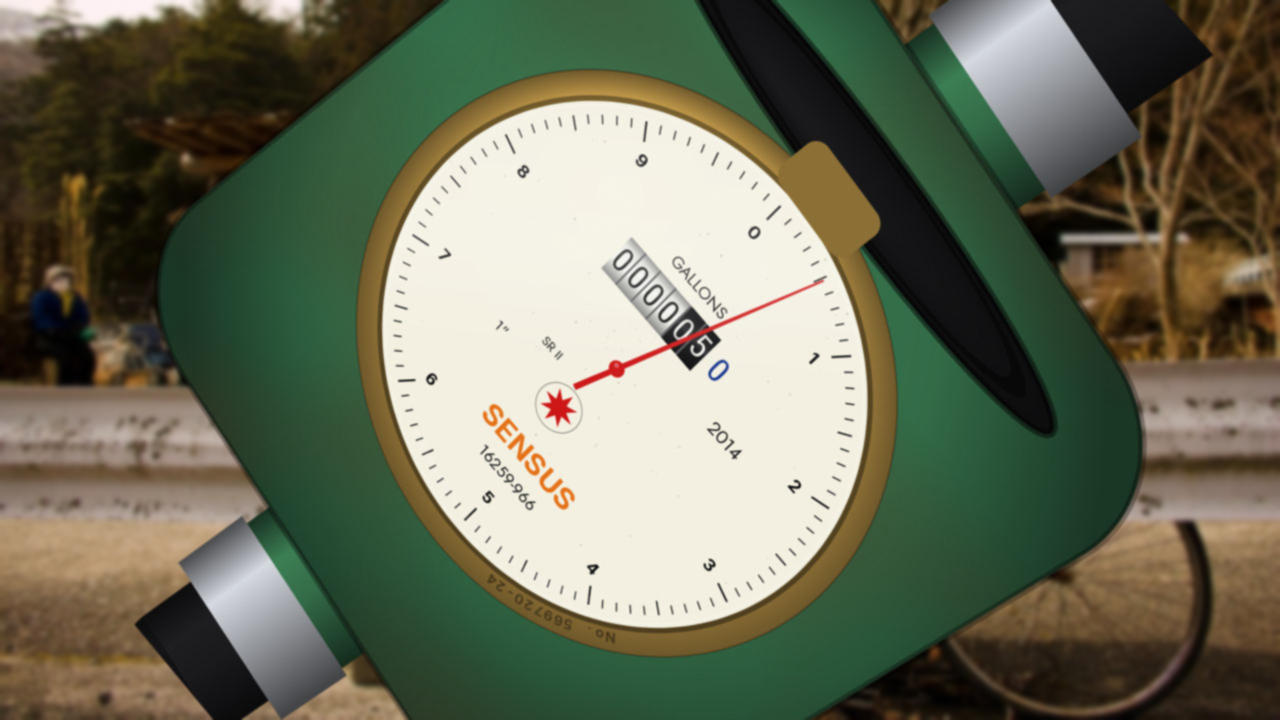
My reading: 50.5 gal
